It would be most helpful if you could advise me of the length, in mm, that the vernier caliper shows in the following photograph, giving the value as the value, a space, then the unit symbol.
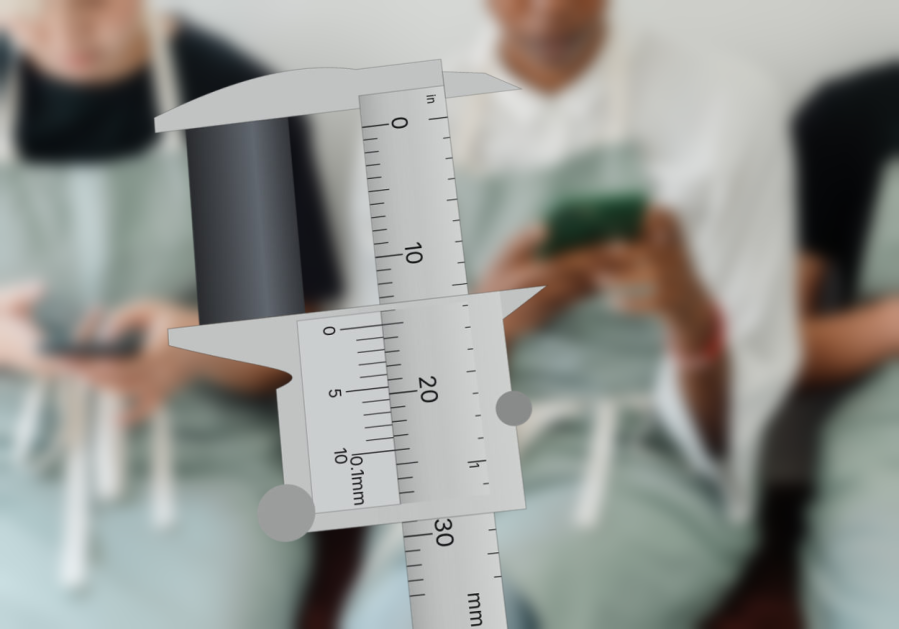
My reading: 15.0 mm
